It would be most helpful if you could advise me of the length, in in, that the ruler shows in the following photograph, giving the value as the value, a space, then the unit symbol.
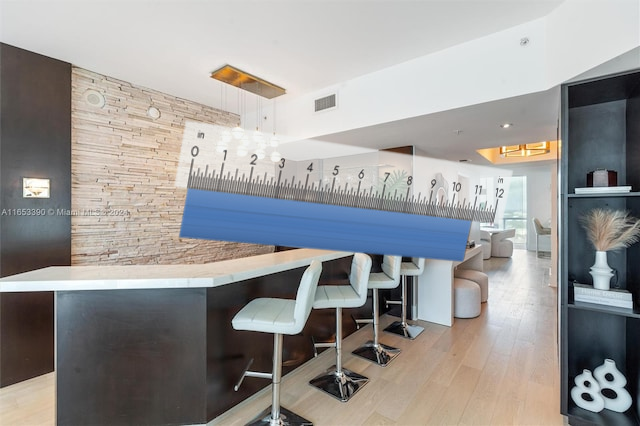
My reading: 11 in
